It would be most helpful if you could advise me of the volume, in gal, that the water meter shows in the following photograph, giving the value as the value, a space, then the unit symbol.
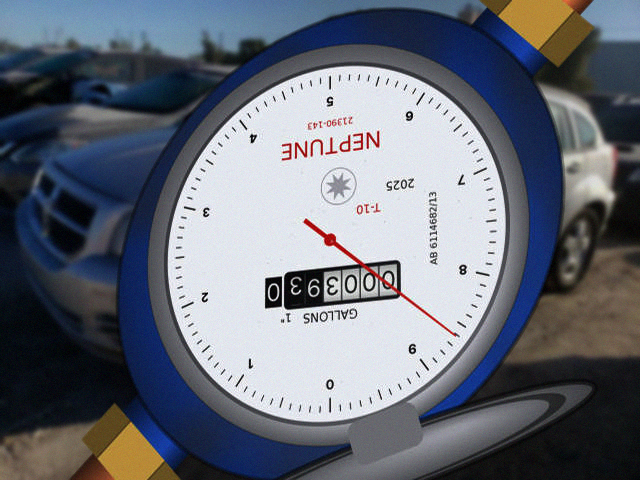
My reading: 3928.6 gal
